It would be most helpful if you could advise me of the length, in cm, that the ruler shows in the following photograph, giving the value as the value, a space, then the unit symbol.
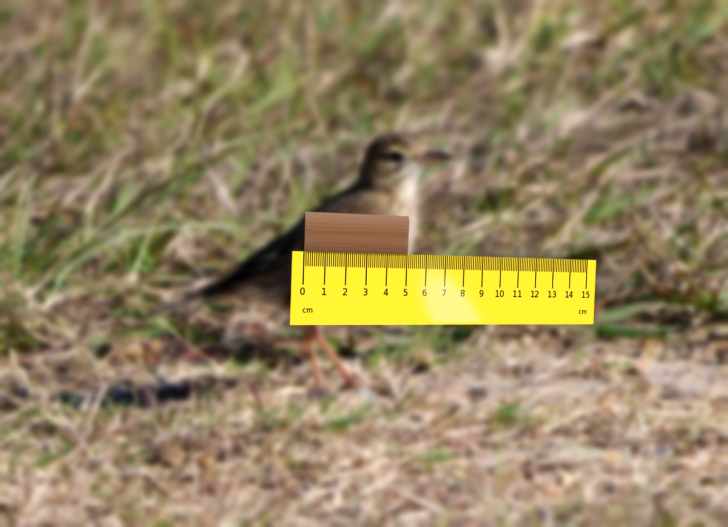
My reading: 5 cm
